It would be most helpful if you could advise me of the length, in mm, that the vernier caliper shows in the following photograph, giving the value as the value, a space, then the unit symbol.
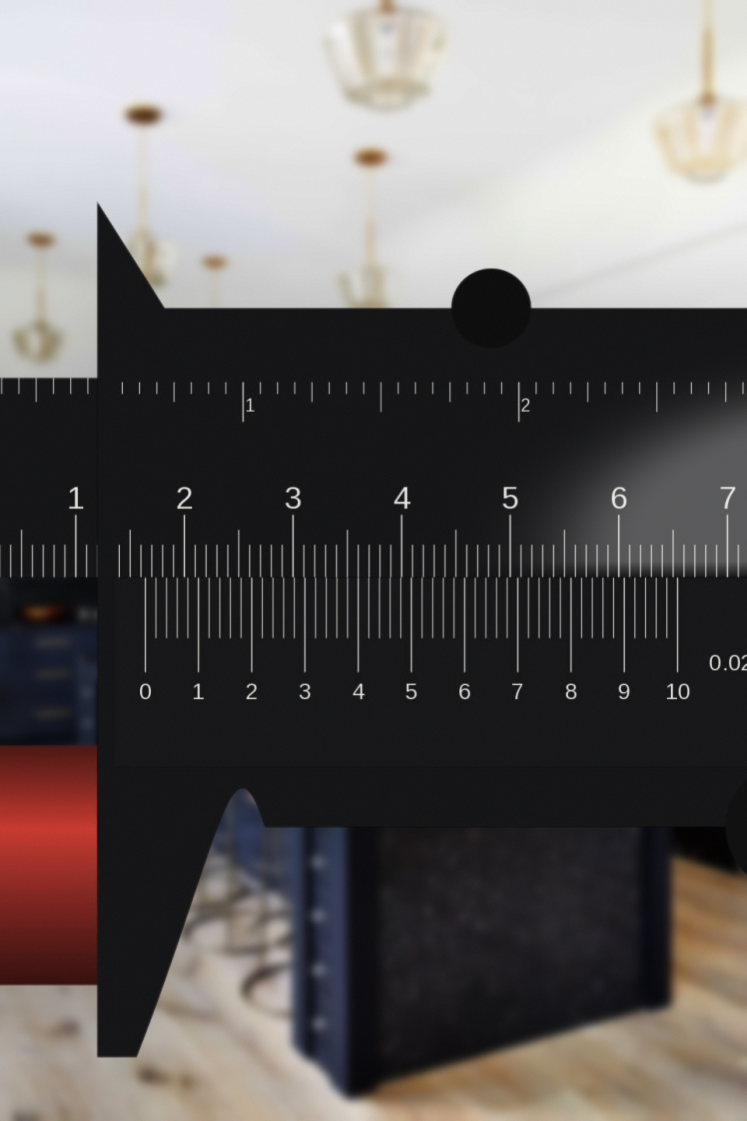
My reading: 16.4 mm
